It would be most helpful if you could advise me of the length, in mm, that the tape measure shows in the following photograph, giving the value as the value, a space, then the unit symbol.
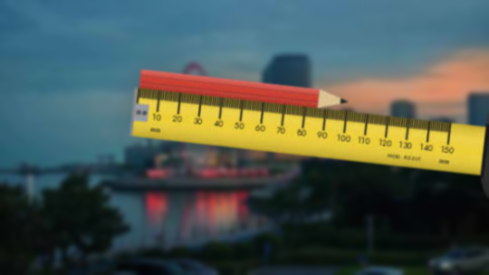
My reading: 100 mm
